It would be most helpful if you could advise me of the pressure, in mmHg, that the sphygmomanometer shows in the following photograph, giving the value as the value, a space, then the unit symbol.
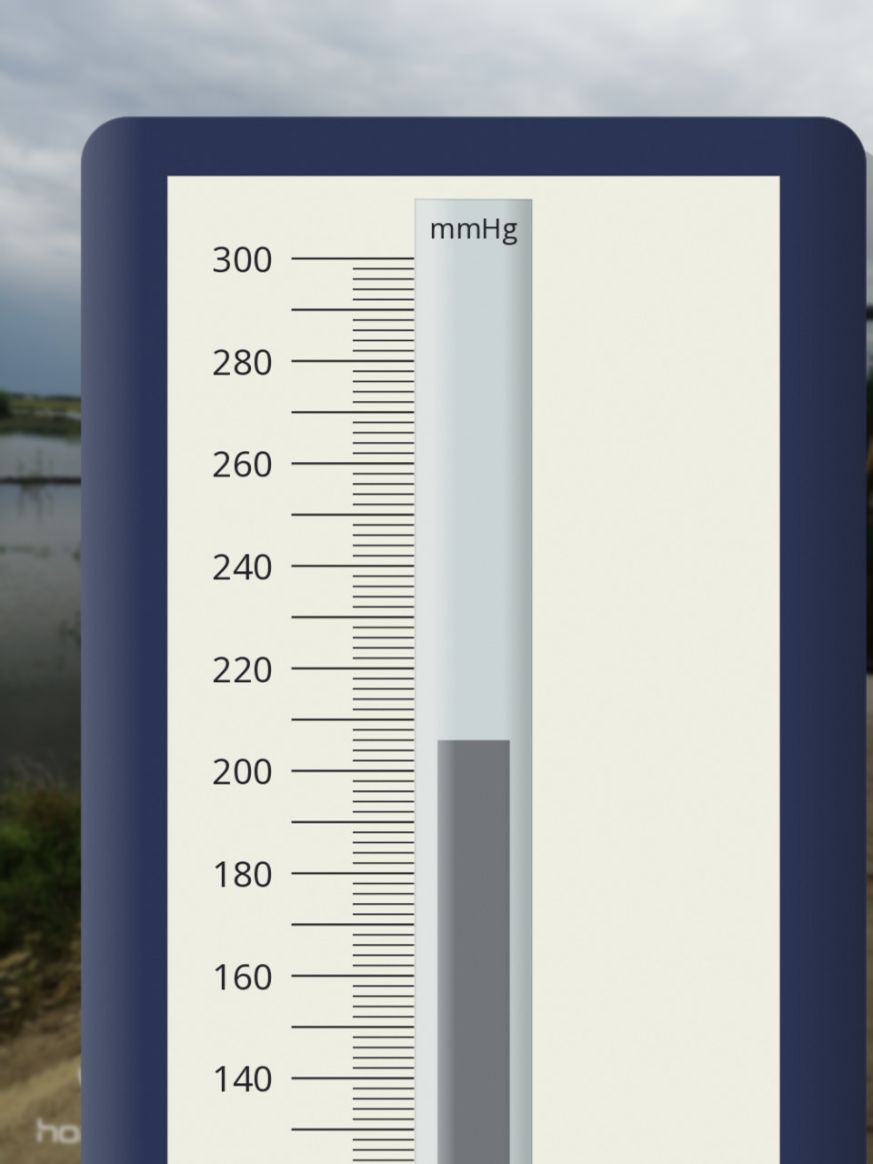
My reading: 206 mmHg
